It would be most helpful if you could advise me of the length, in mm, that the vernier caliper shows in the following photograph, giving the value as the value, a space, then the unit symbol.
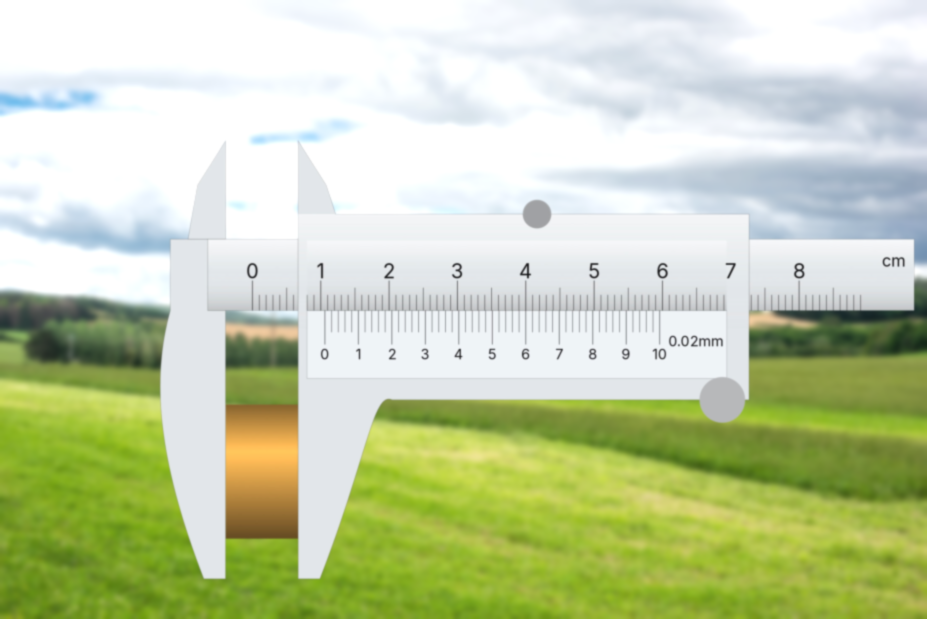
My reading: 10.6 mm
